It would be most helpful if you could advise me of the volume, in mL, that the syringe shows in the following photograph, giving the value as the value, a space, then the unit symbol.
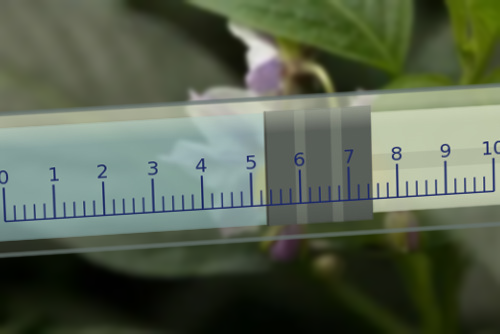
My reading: 5.3 mL
